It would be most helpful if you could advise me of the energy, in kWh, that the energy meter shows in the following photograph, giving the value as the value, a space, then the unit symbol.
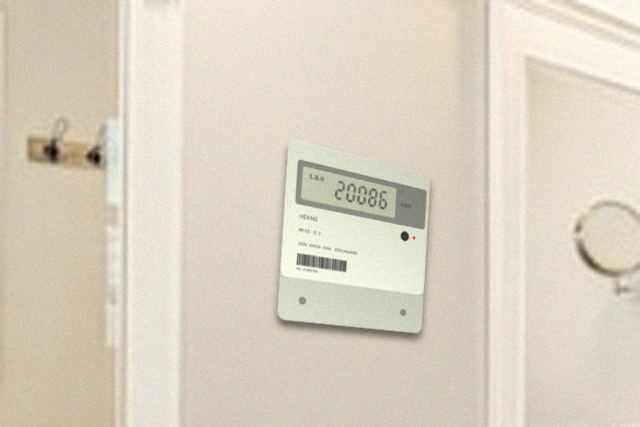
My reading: 20086 kWh
